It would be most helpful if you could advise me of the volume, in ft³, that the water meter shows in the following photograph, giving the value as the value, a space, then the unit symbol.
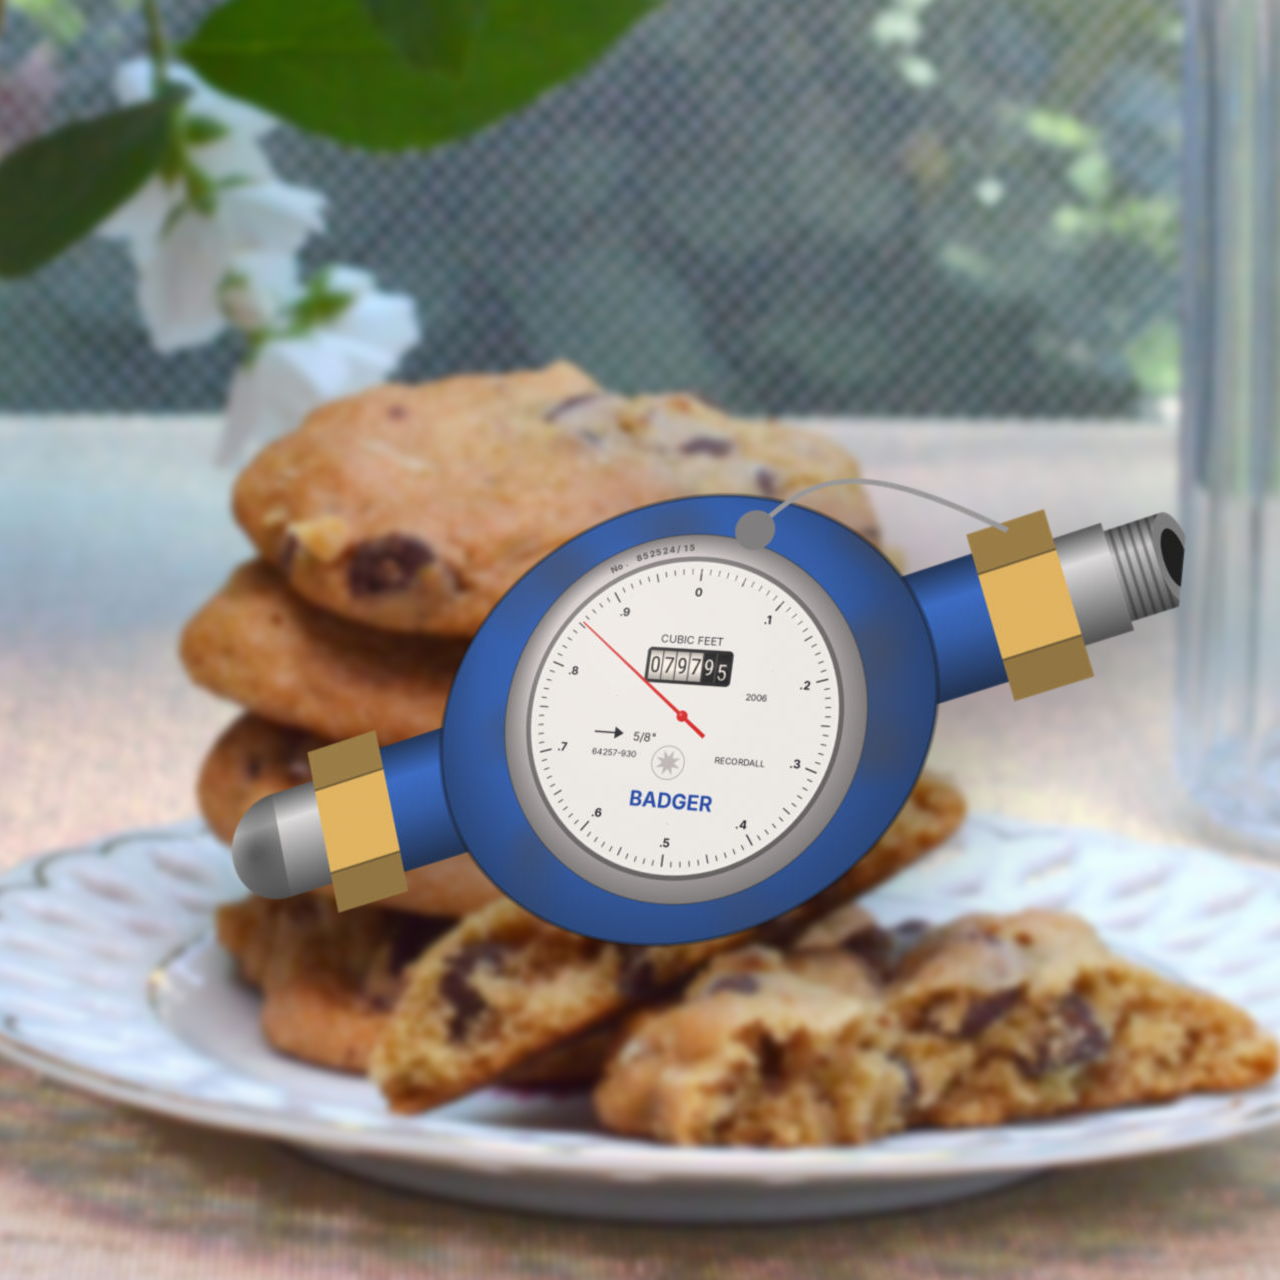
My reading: 79794.85 ft³
